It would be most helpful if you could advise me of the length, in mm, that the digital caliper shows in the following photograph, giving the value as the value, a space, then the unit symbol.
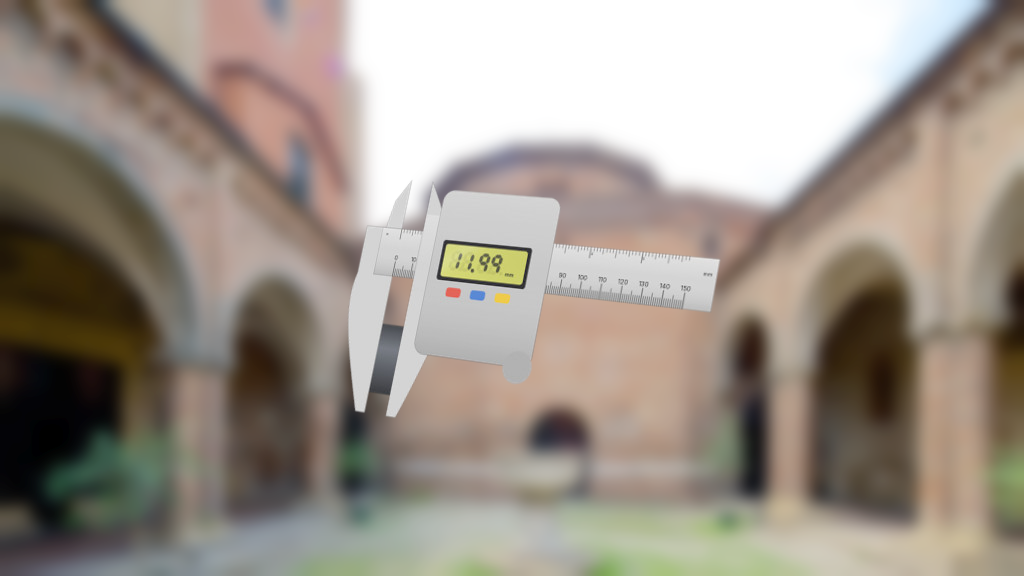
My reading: 11.99 mm
